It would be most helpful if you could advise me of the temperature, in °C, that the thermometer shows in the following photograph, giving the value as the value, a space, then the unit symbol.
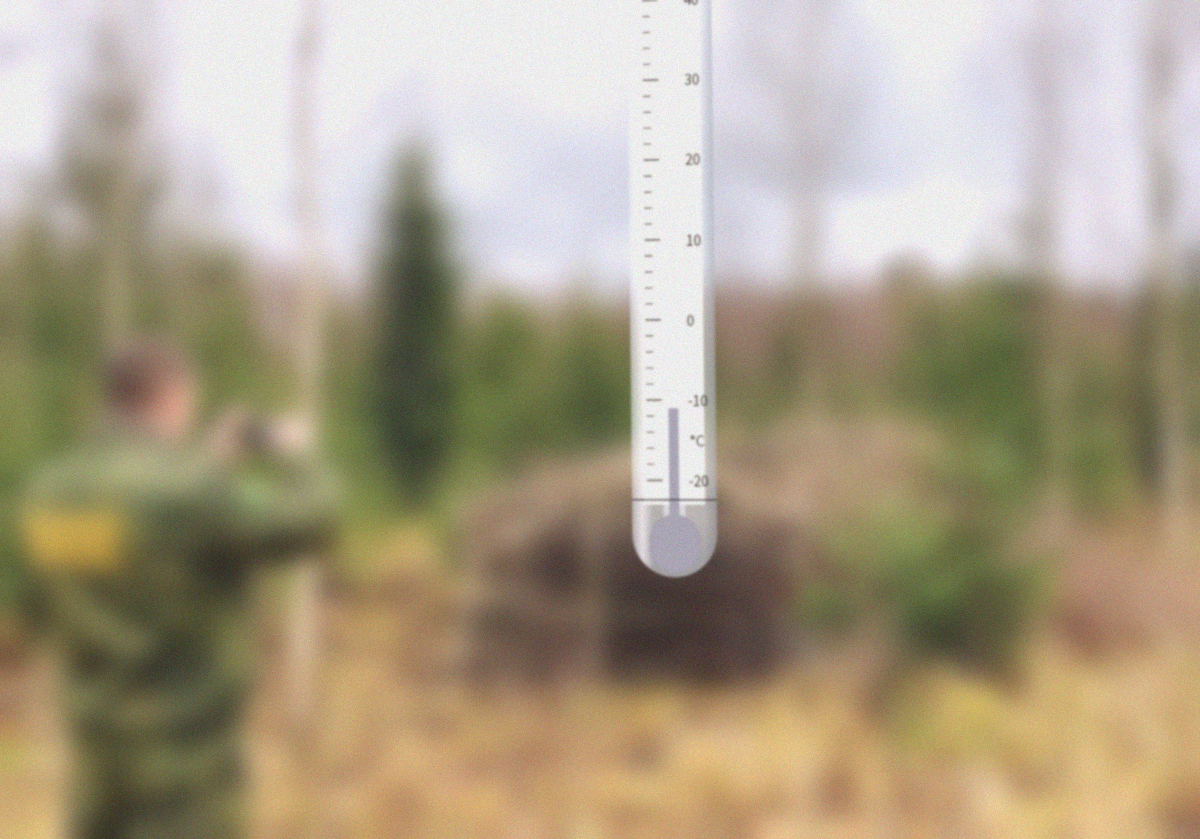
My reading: -11 °C
